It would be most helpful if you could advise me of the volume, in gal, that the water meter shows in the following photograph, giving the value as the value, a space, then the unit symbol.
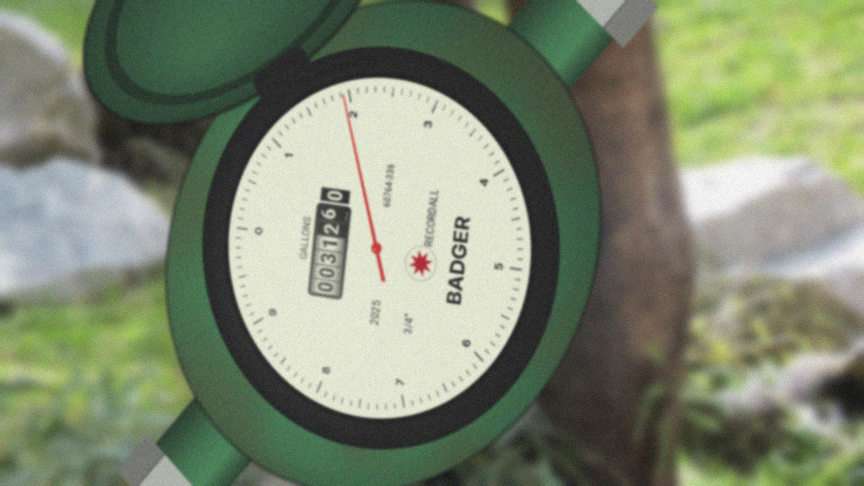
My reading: 31261.9 gal
